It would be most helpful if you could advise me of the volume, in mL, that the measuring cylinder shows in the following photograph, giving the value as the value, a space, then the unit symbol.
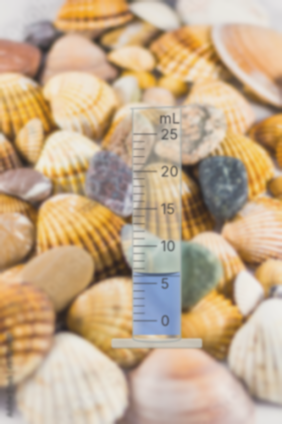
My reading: 6 mL
